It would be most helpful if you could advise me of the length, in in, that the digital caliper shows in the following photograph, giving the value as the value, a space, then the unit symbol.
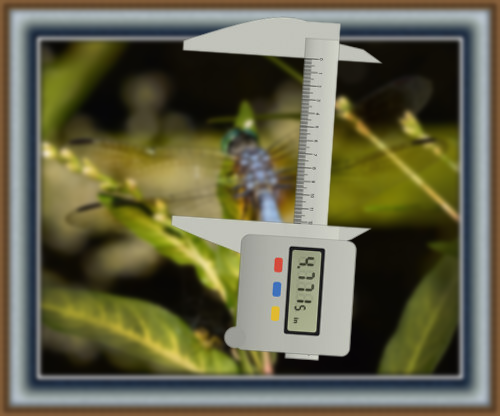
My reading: 4.7715 in
